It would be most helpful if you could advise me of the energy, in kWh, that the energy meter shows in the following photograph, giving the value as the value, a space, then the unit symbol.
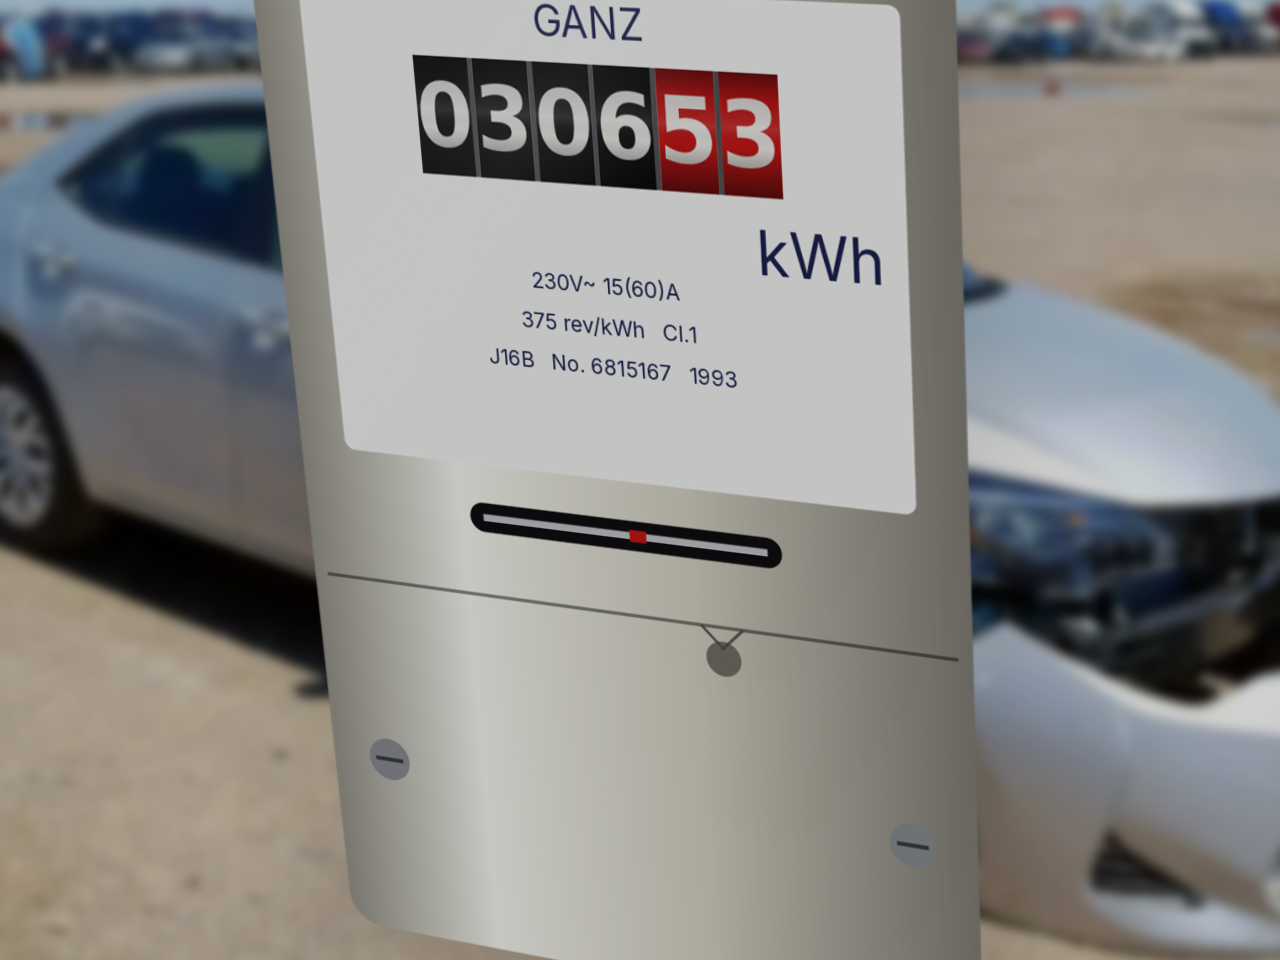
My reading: 306.53 kWh
